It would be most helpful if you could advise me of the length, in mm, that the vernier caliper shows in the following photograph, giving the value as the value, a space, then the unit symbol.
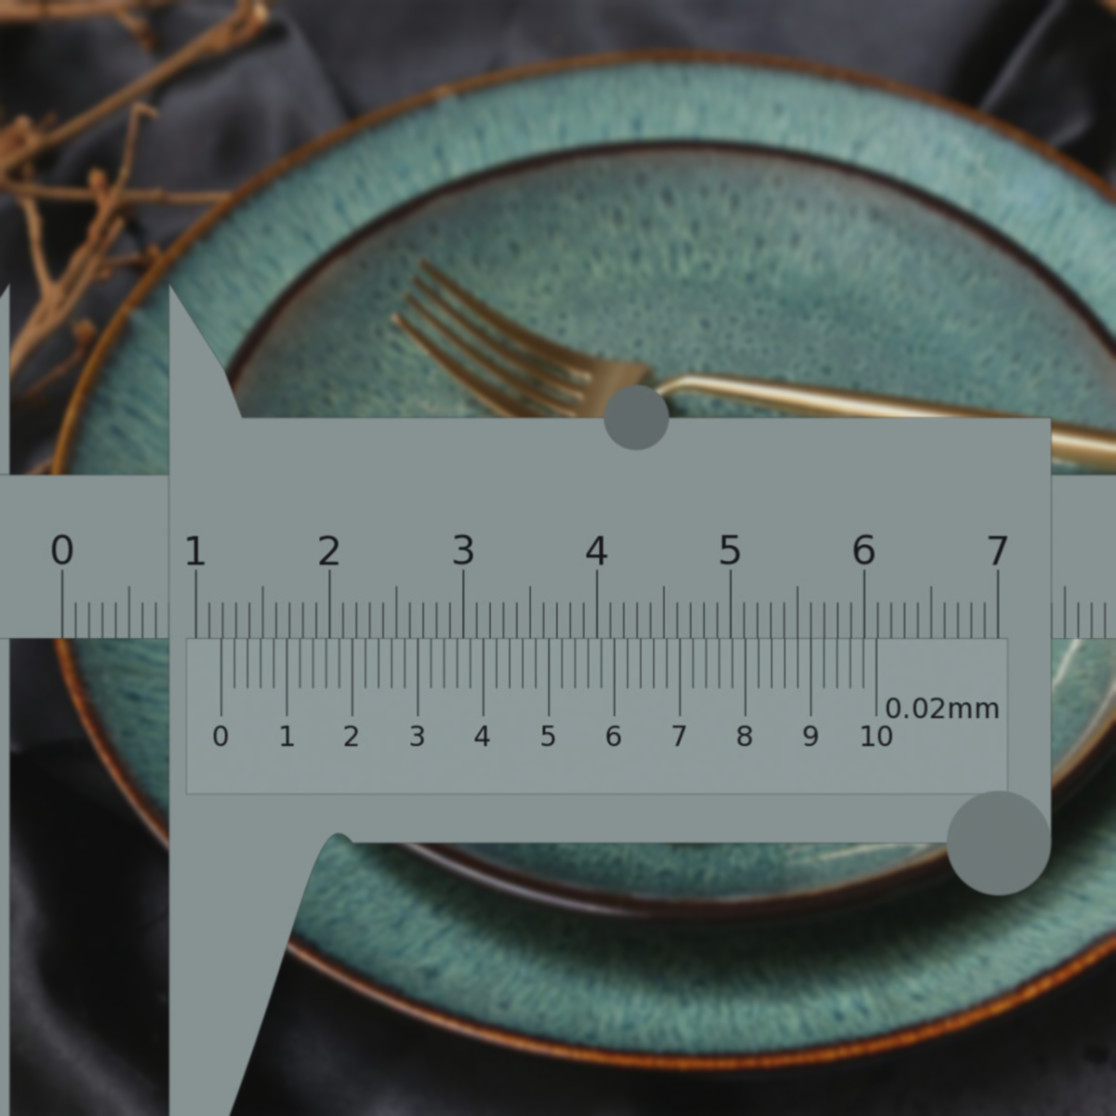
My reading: 11.9 mm
